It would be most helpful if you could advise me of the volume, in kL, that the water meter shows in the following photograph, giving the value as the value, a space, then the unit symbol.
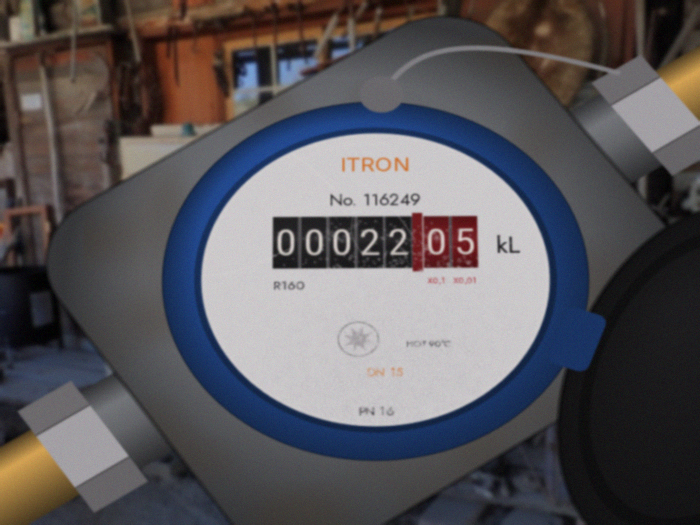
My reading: 22.05 kL
